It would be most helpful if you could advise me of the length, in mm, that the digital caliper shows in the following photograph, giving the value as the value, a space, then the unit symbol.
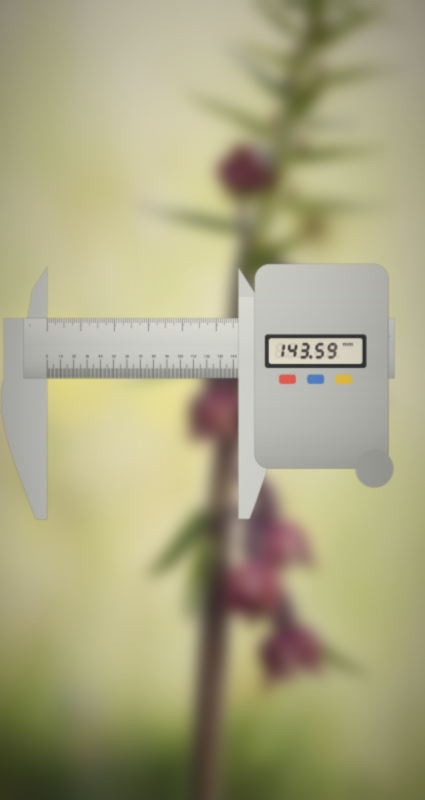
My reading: 143.59 mm
